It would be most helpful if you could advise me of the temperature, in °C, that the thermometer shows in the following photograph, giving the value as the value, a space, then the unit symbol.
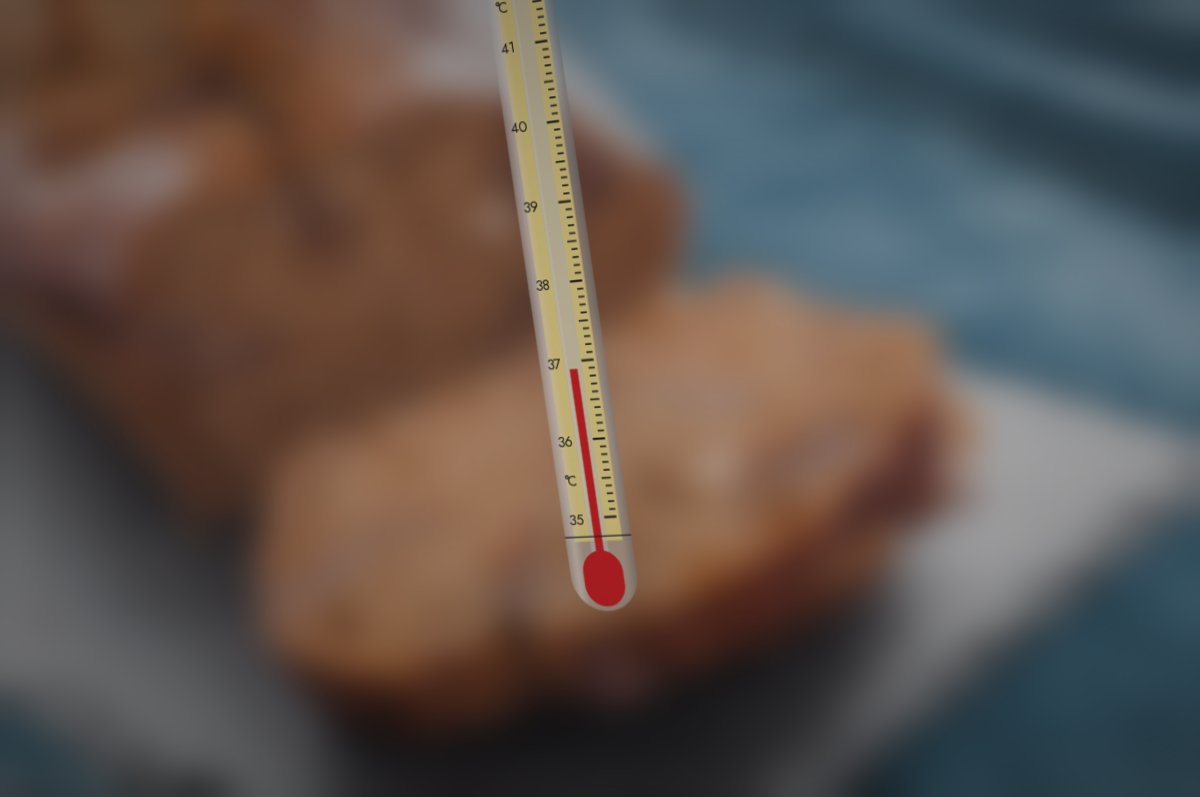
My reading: 36.9 °C
